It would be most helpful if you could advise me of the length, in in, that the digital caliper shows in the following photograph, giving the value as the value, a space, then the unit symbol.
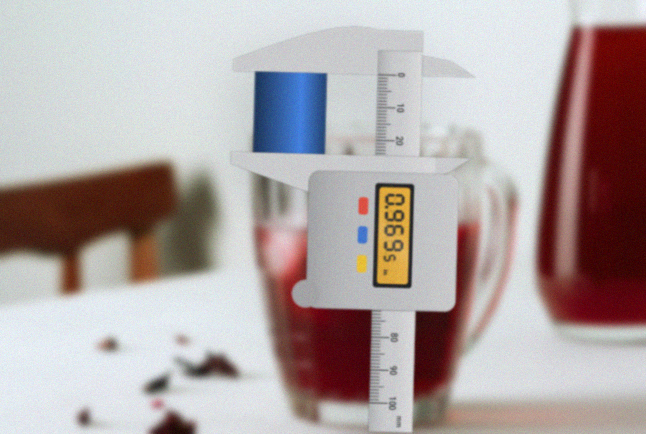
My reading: 0.9695 in
